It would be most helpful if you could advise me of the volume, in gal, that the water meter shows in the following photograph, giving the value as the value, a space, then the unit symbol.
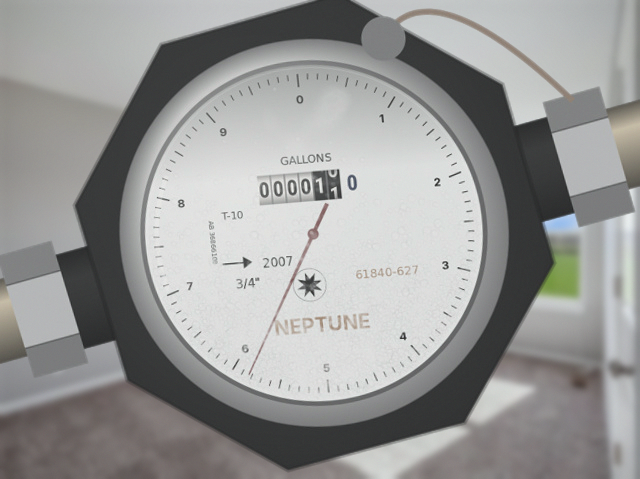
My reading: 105.8 gal
